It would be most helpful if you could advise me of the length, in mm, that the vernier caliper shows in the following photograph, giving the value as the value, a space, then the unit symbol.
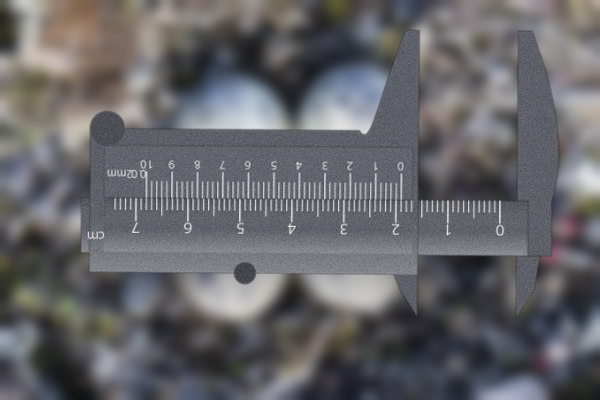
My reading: 19.0 mm
